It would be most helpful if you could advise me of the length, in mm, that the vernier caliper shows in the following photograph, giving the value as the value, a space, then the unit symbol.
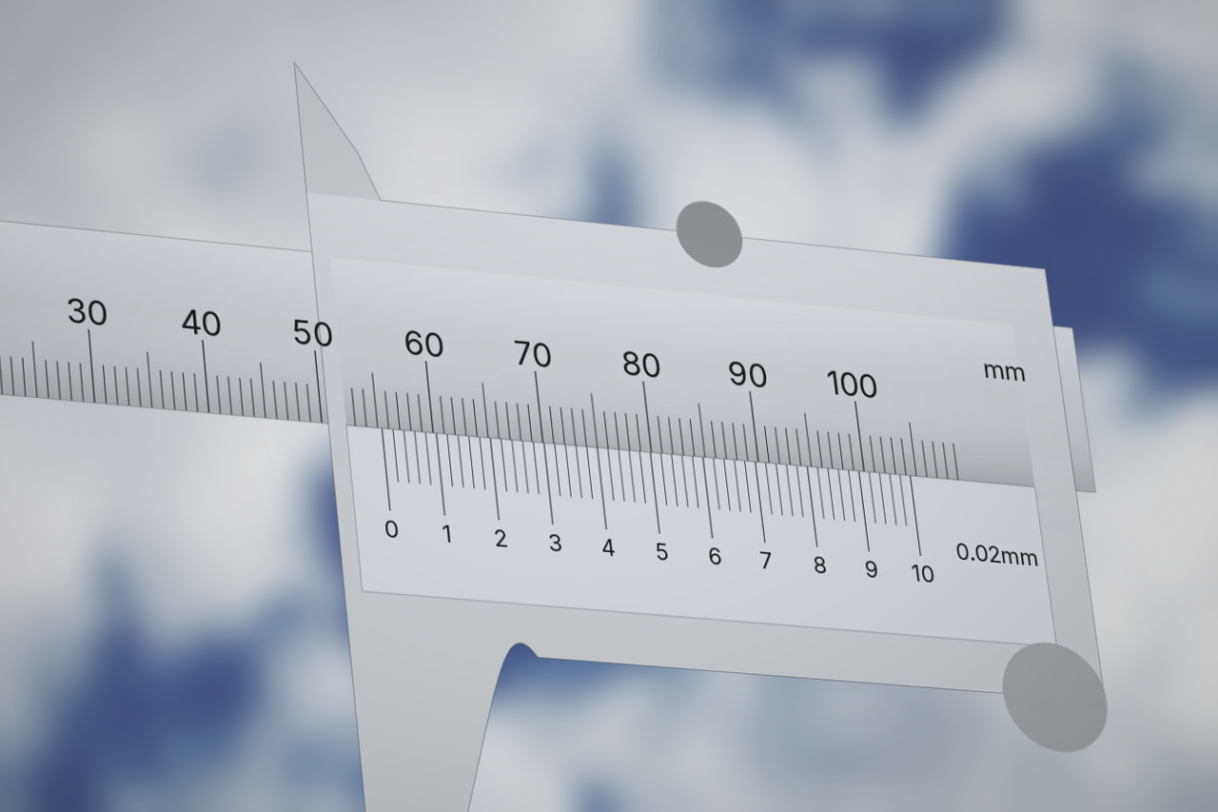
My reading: 55.4 mm
